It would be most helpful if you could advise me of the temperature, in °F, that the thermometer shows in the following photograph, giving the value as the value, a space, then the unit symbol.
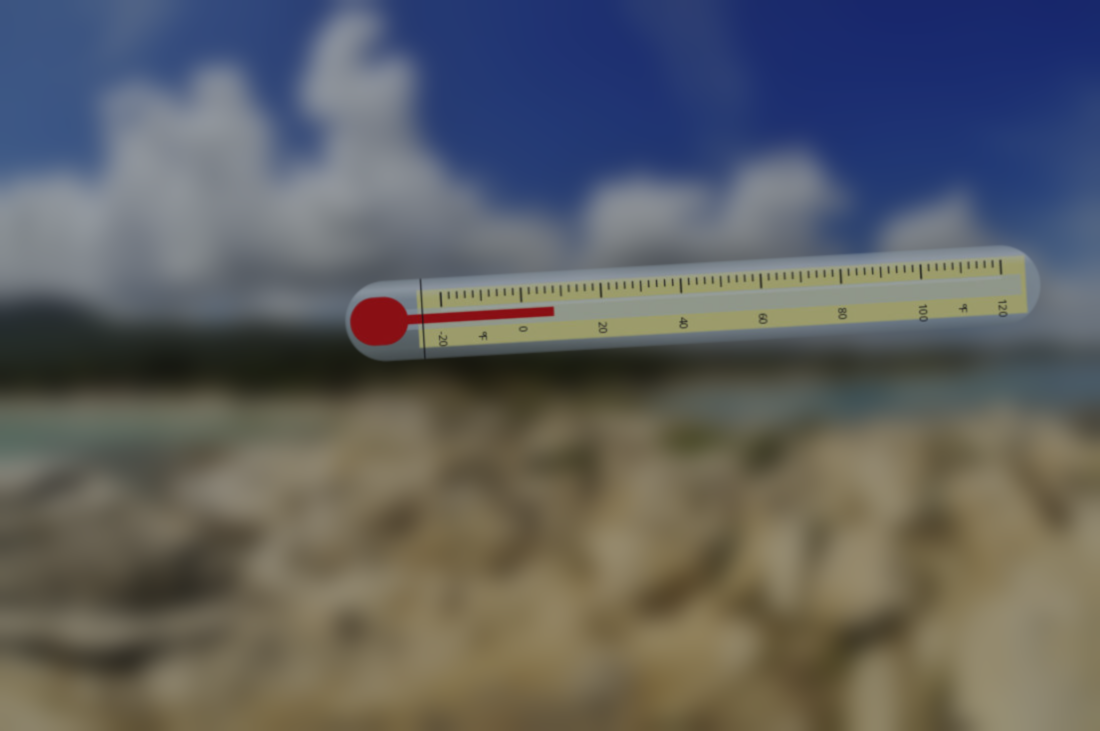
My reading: 8 °F
